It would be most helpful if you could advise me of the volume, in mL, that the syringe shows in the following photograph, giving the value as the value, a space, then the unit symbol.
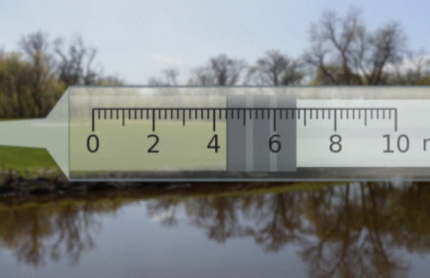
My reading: 4.4 mL
